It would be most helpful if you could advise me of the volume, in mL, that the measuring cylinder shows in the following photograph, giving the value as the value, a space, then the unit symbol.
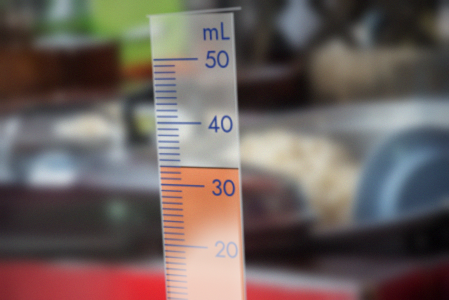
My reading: 33 mL
